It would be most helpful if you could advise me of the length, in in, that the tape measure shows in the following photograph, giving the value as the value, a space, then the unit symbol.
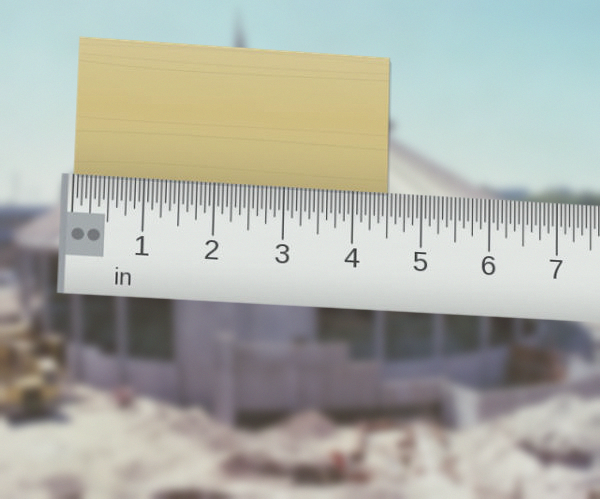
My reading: 4.5 in
